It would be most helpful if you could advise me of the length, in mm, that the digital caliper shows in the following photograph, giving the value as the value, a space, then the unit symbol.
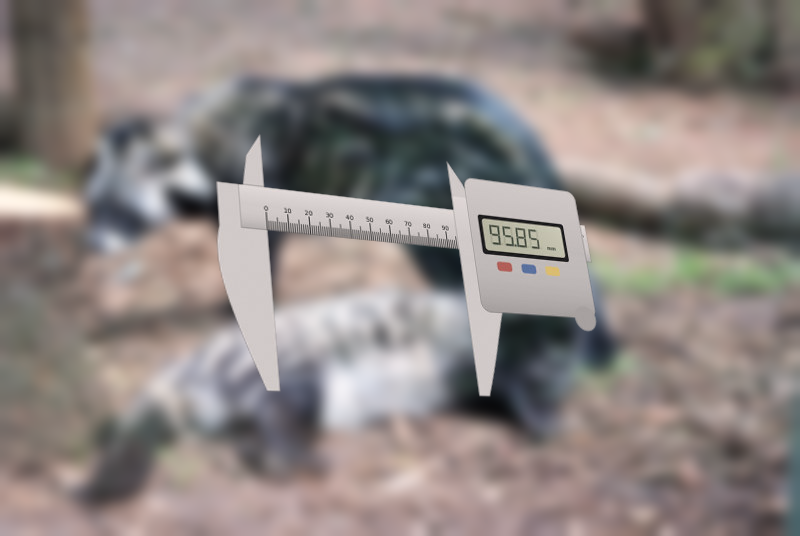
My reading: 95.85 mm
